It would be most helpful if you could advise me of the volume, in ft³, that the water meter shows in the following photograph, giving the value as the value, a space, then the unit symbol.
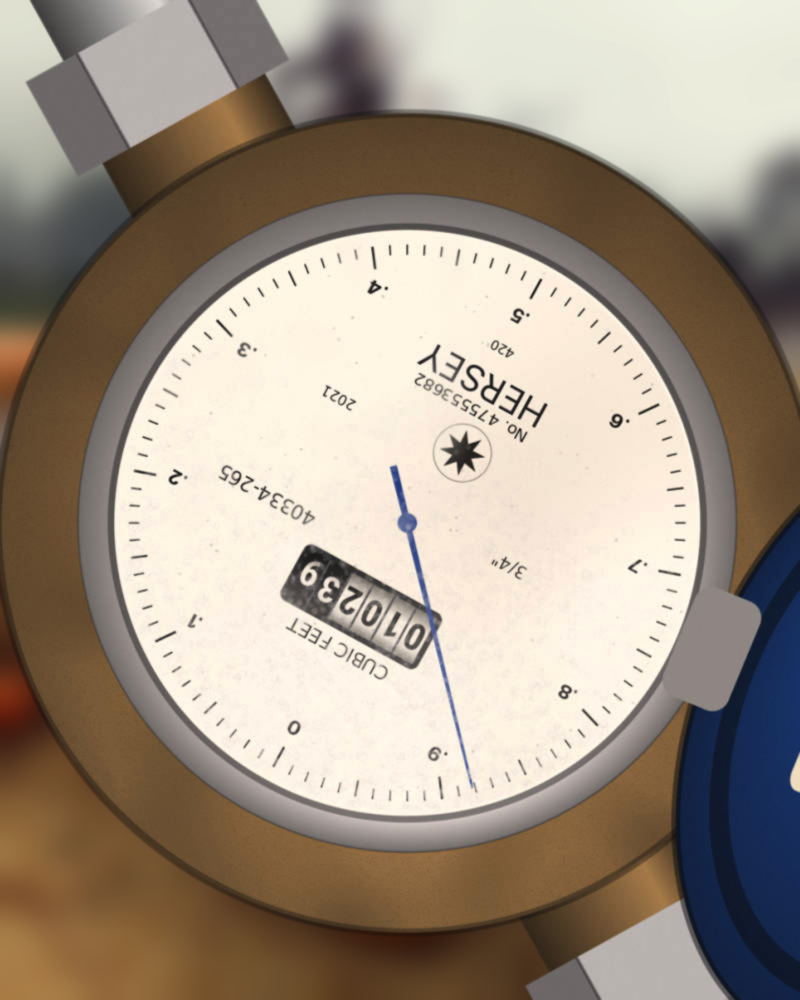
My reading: 10238.88 ft³
